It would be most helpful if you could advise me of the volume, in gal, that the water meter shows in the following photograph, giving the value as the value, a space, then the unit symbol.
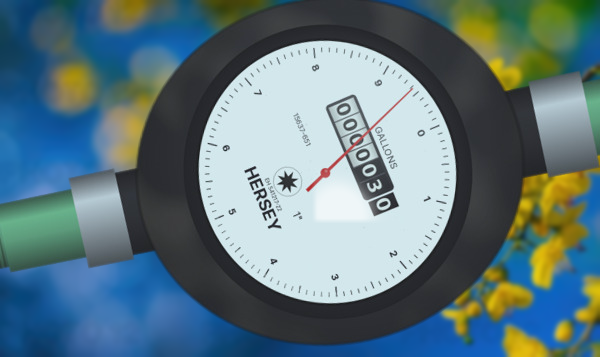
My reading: 29.4 gal
